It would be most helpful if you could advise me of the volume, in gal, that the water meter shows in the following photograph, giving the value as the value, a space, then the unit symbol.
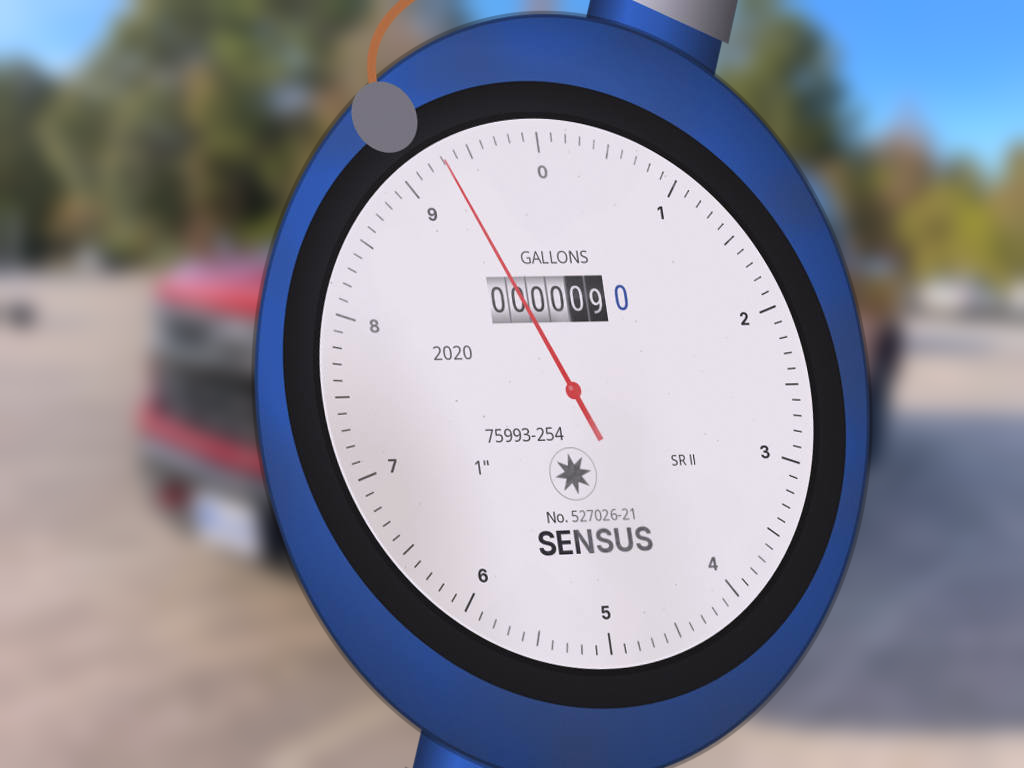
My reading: 89.3 gal
